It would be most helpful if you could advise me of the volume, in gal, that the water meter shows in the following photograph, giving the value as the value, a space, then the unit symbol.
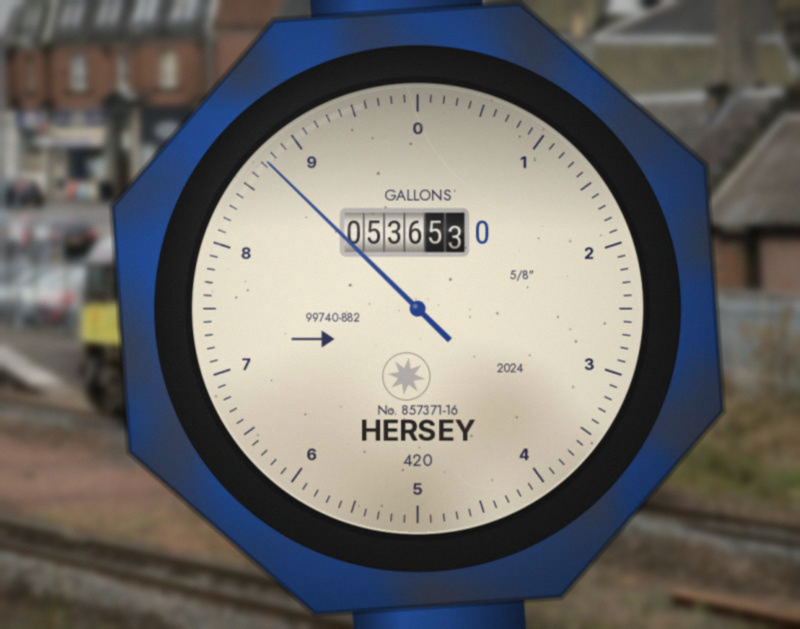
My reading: 536528.7 gal
